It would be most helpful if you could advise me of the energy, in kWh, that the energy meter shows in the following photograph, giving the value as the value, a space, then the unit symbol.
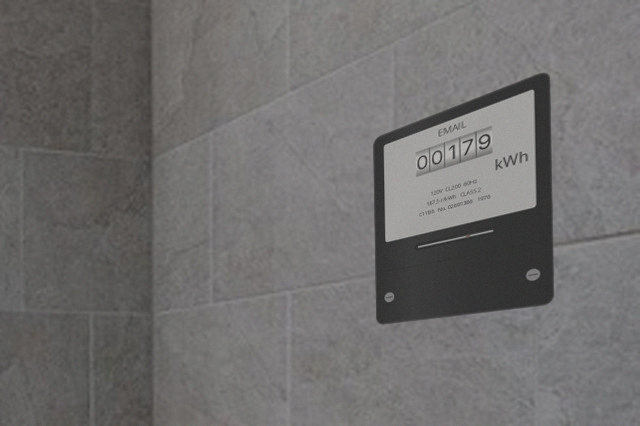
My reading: 179 kWh
